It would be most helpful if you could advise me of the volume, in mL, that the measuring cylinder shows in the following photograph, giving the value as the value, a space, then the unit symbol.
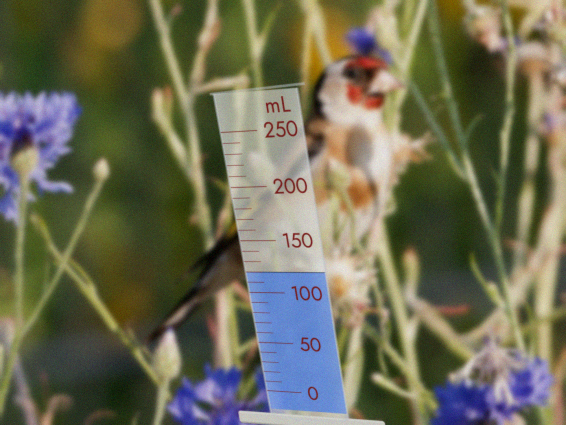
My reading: 120 mL
